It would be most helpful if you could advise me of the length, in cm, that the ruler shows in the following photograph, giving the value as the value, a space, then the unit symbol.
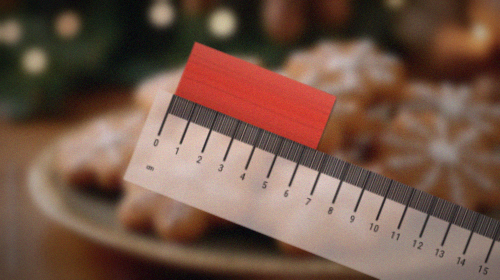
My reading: 6.5 cm
